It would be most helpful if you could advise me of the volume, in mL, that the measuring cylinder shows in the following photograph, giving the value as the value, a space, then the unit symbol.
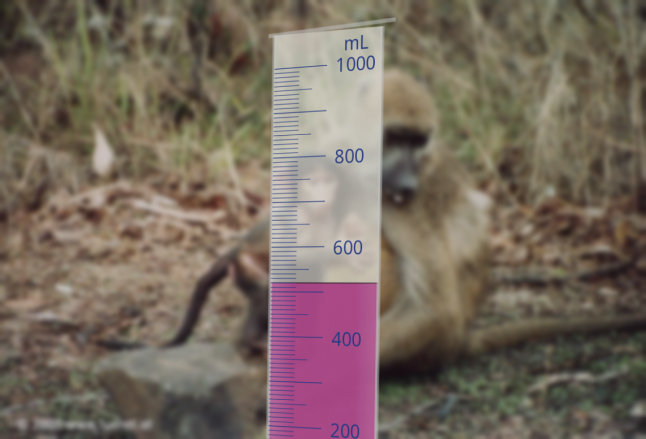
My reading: 520 mL
